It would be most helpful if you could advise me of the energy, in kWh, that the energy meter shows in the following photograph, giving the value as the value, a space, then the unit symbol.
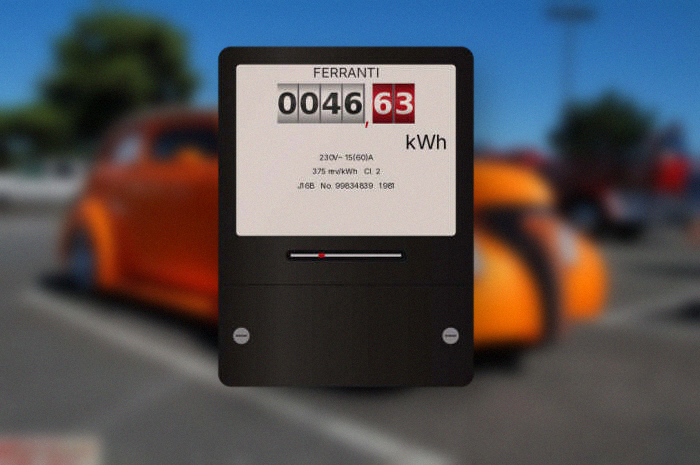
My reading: 46.63 kWh
